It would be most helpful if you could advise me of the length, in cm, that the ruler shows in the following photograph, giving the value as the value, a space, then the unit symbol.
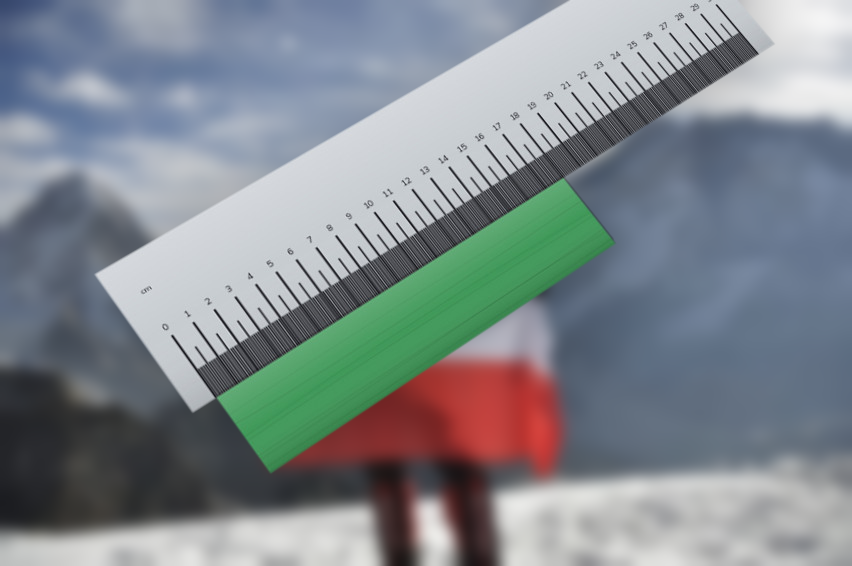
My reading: 18 cm
